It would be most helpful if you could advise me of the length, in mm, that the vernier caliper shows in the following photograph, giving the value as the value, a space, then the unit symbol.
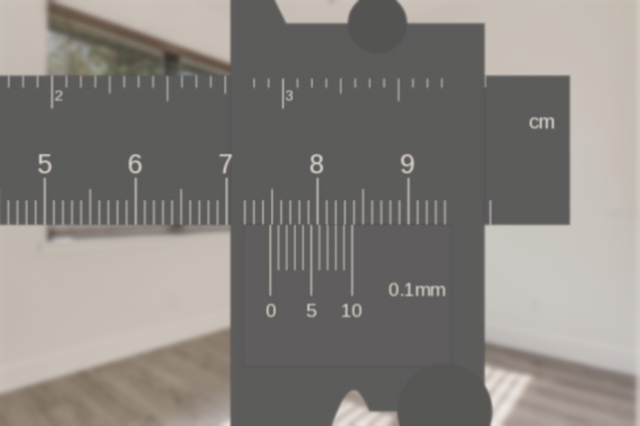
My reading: 74.8 mm
